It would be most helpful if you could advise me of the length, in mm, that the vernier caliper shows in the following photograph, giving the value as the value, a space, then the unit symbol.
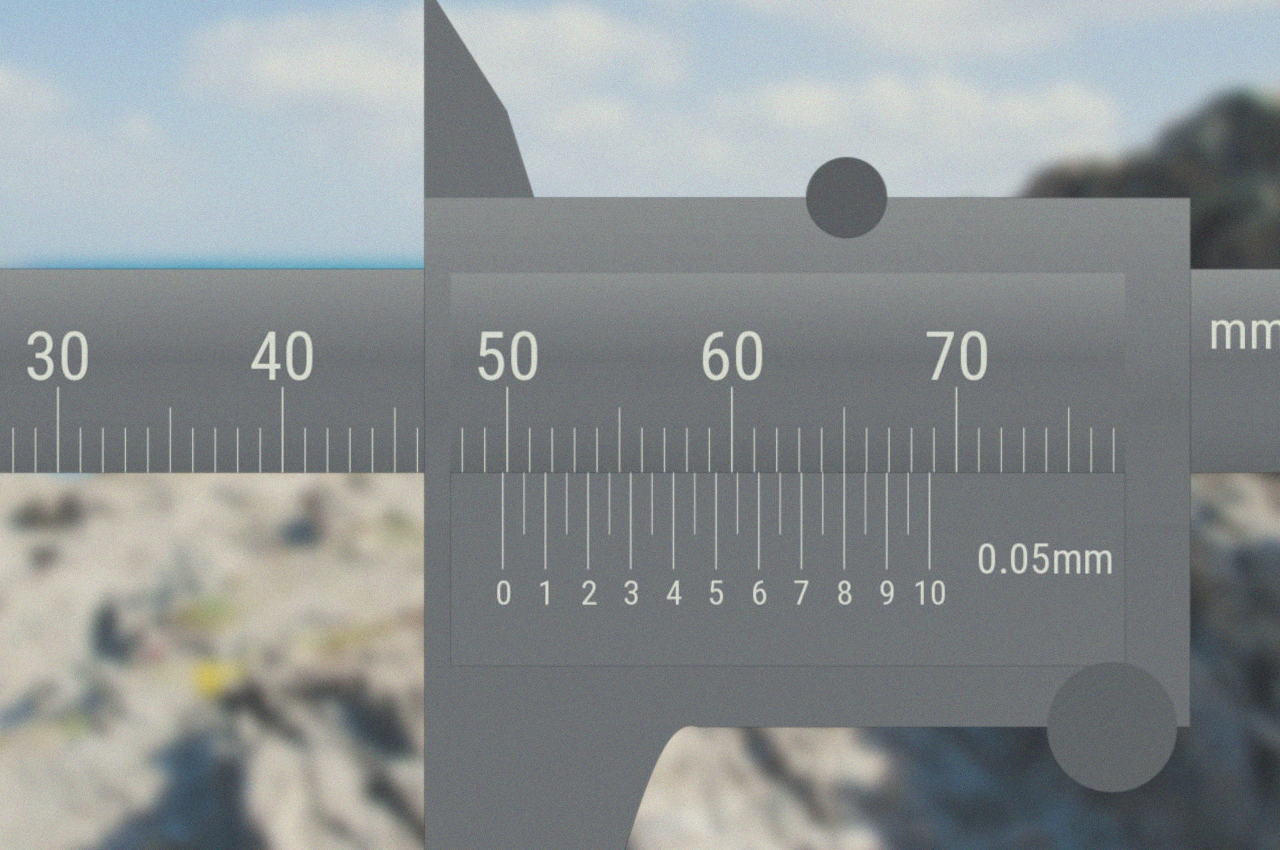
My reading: 49.8 mm
